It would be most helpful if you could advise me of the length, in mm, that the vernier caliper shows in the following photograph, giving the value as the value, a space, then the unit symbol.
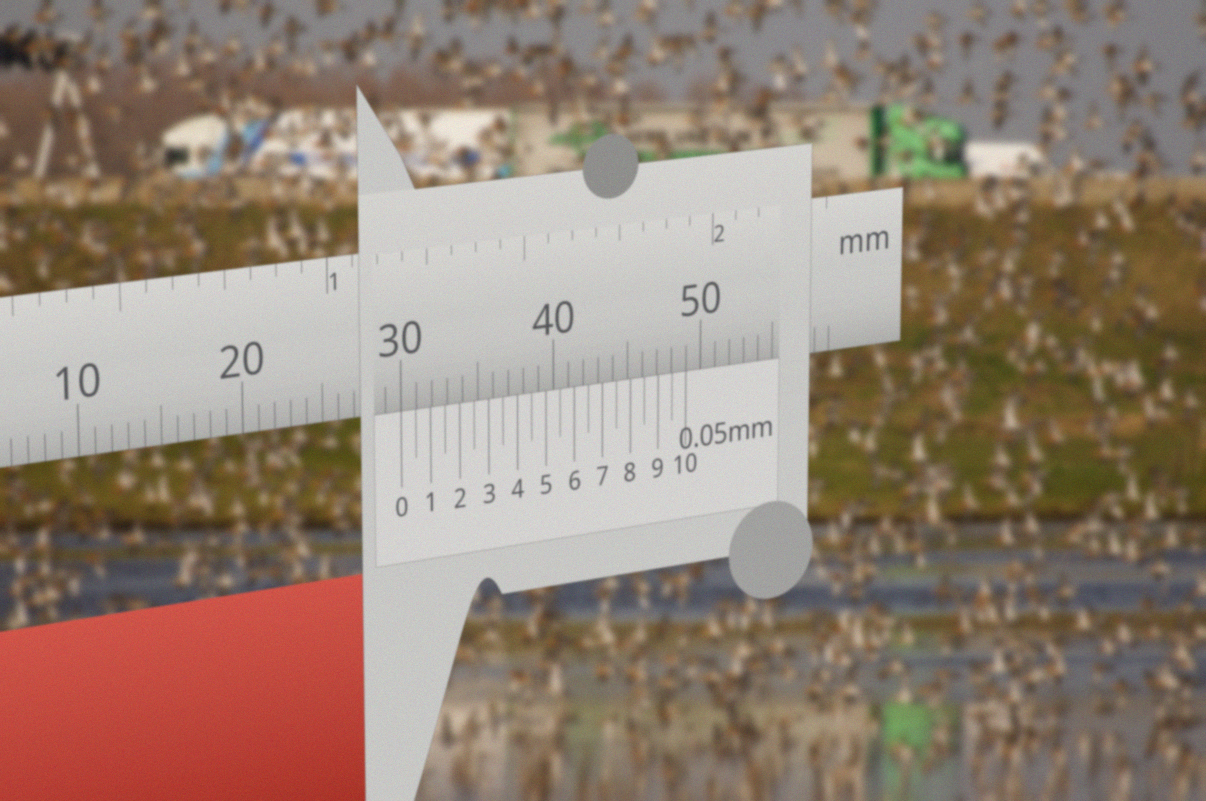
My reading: 30.0 mm
